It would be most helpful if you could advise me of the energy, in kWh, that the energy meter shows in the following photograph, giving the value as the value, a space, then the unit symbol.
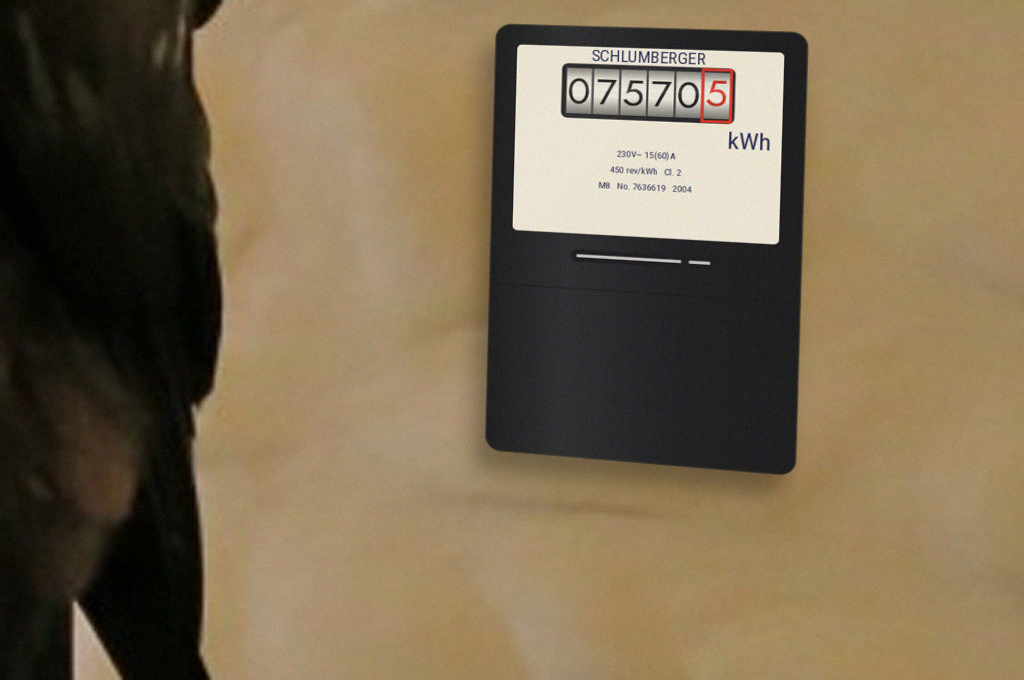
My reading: 7570.5 kWh
